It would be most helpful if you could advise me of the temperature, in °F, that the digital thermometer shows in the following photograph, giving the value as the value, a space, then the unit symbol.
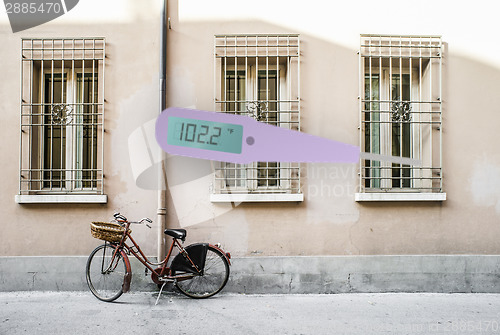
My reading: 102.2 °F
